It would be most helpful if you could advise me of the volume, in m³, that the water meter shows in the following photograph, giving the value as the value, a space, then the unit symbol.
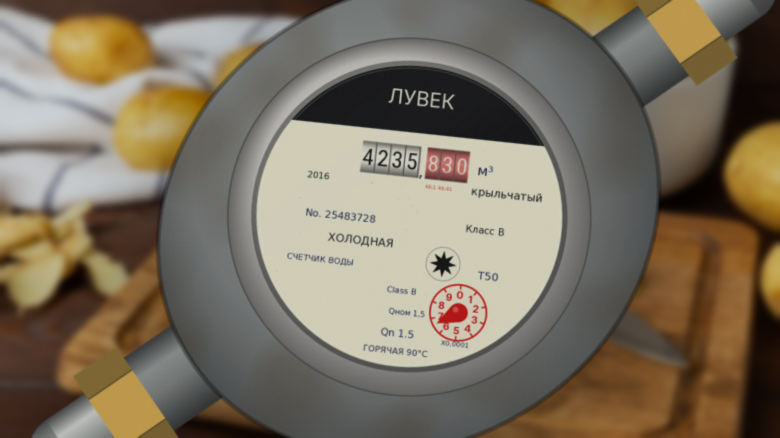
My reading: 4235.8306 m³
